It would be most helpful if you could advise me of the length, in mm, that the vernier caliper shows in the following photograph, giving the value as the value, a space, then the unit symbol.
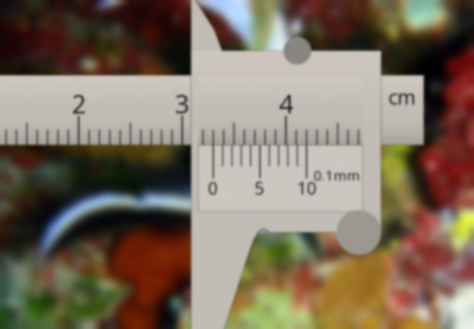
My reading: 33.0 mm
